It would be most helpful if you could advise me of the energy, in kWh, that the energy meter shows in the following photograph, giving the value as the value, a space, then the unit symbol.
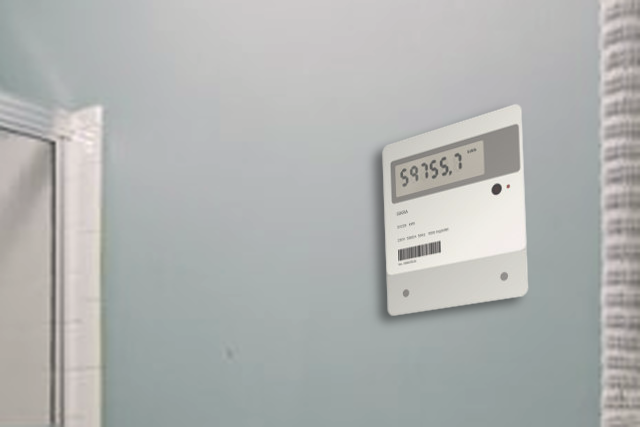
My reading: 59755.7 kWh
